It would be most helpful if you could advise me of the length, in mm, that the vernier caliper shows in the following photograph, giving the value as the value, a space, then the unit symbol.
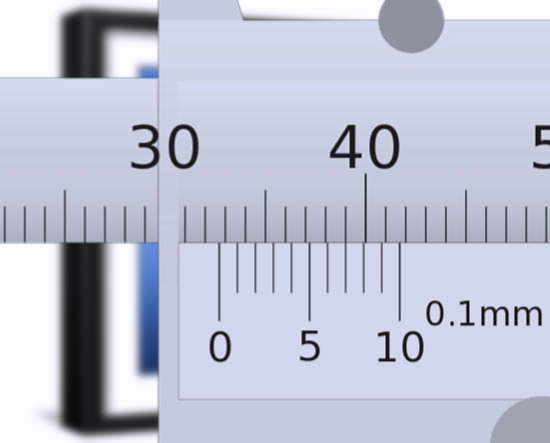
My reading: 32.7 mm
